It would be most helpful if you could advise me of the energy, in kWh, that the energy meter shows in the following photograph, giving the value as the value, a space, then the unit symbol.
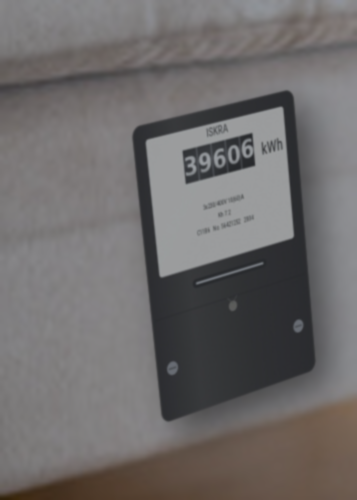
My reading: 39606 kWh
